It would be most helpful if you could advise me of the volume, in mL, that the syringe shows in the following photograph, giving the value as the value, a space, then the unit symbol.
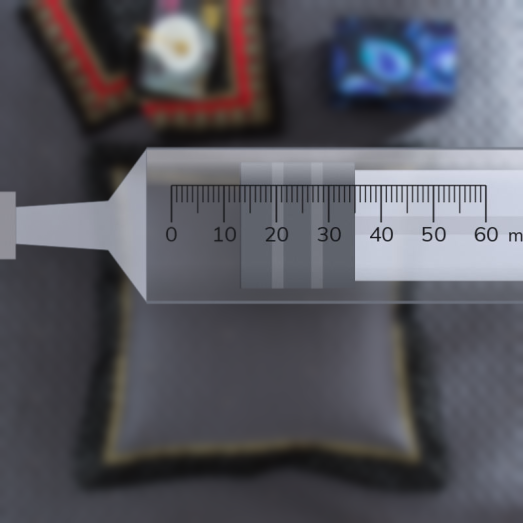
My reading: 13 mL
